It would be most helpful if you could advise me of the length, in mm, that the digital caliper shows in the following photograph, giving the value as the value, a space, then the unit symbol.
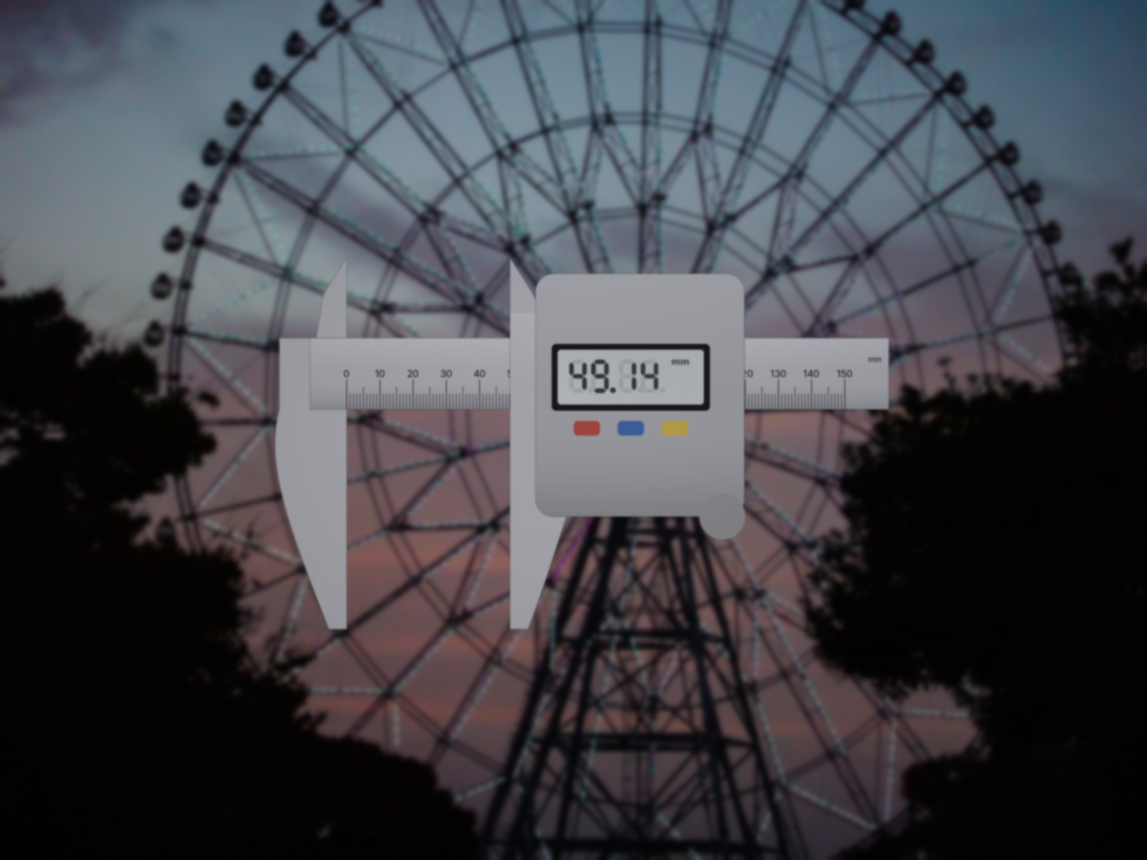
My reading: 49.14 mm
